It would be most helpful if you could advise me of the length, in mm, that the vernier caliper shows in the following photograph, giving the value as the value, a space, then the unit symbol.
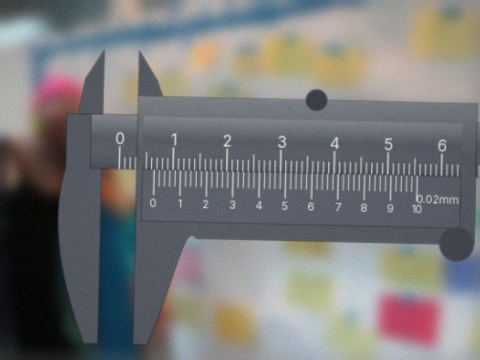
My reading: 6.5 mm
